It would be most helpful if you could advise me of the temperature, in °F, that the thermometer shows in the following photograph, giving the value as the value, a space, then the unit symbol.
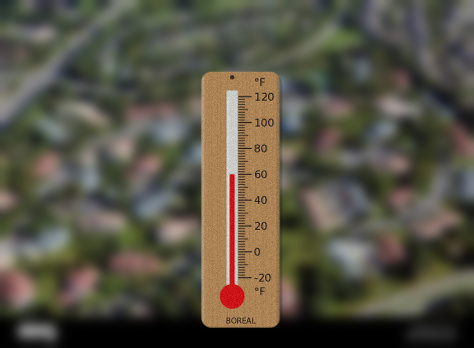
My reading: 60 °F
